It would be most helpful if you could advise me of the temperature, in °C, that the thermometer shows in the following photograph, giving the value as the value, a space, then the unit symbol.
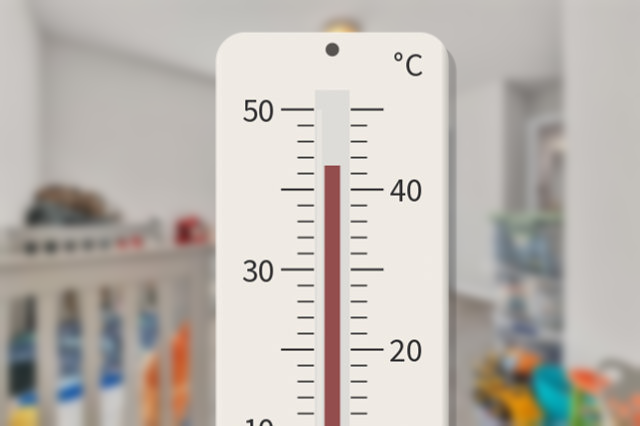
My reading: 43 °C
